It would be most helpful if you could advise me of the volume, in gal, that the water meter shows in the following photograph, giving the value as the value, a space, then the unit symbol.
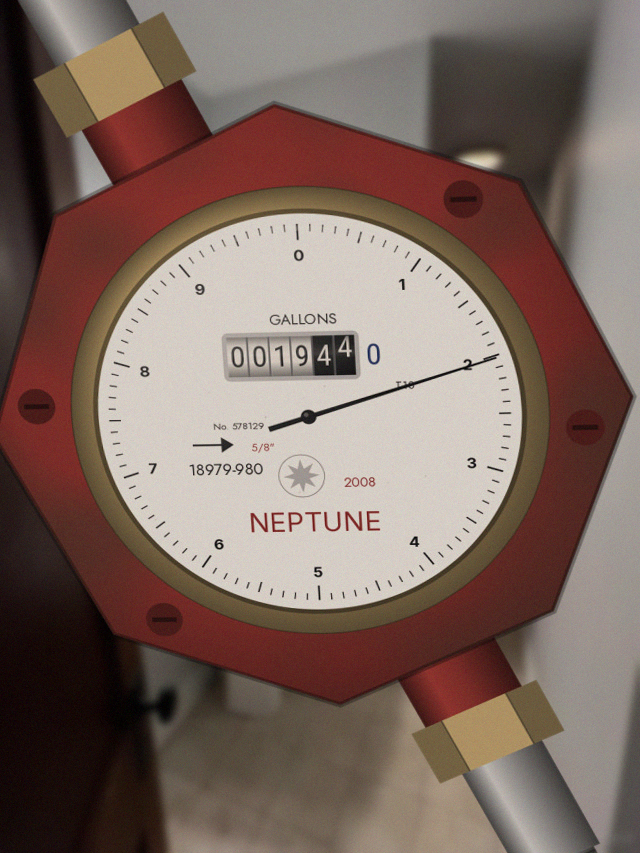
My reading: 19442.0 gal
